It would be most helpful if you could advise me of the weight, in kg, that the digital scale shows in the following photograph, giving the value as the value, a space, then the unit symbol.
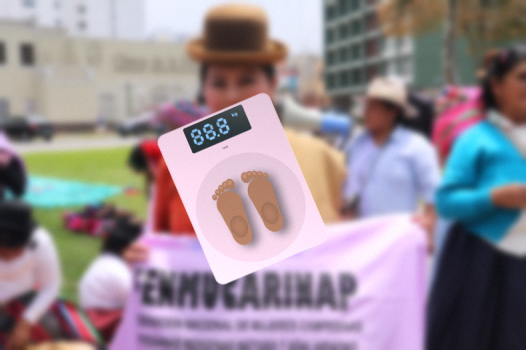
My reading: 88.8 kg
